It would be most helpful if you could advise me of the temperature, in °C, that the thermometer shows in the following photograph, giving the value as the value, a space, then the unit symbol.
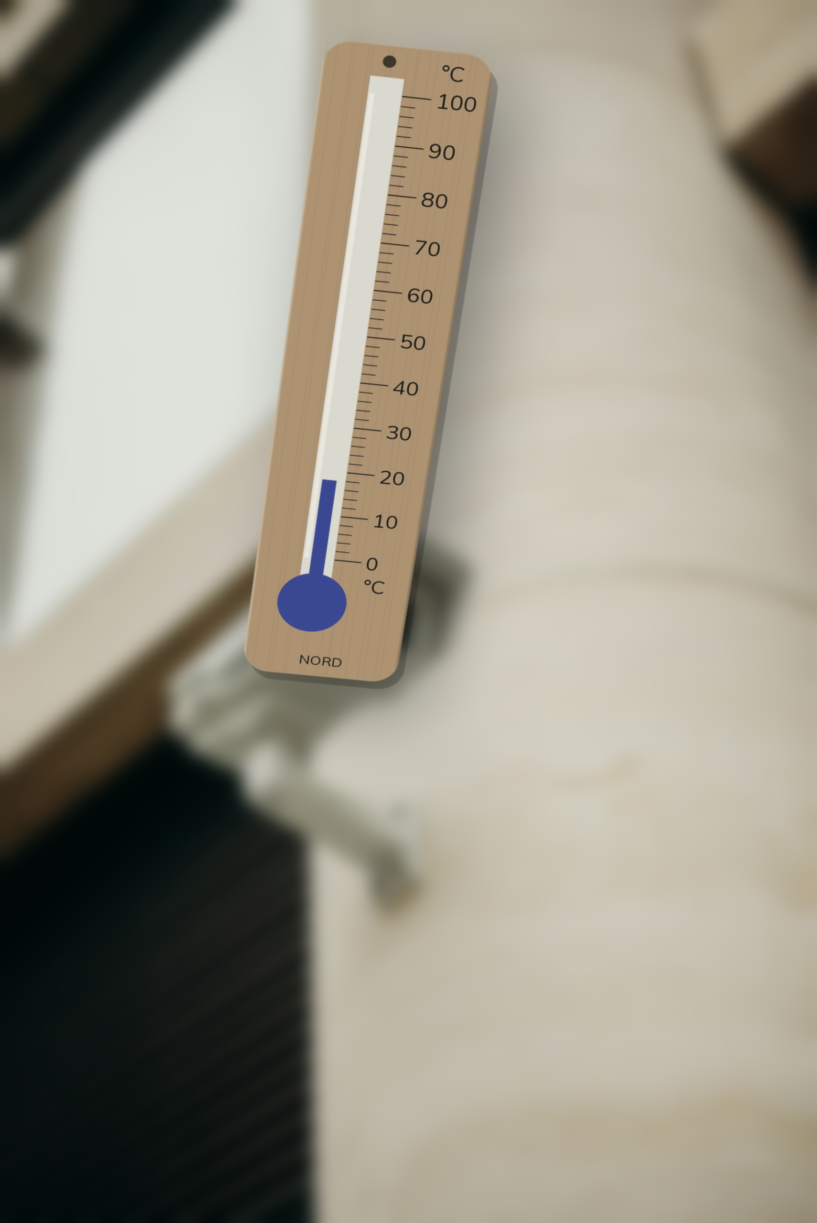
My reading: 18 °C
